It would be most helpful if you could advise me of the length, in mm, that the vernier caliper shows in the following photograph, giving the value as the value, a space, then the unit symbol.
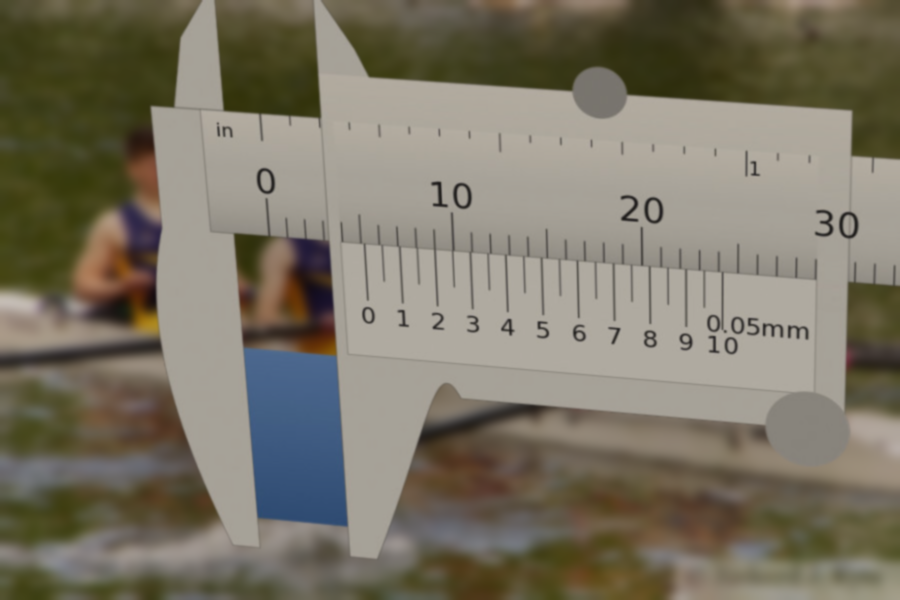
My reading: 5.2 mm
